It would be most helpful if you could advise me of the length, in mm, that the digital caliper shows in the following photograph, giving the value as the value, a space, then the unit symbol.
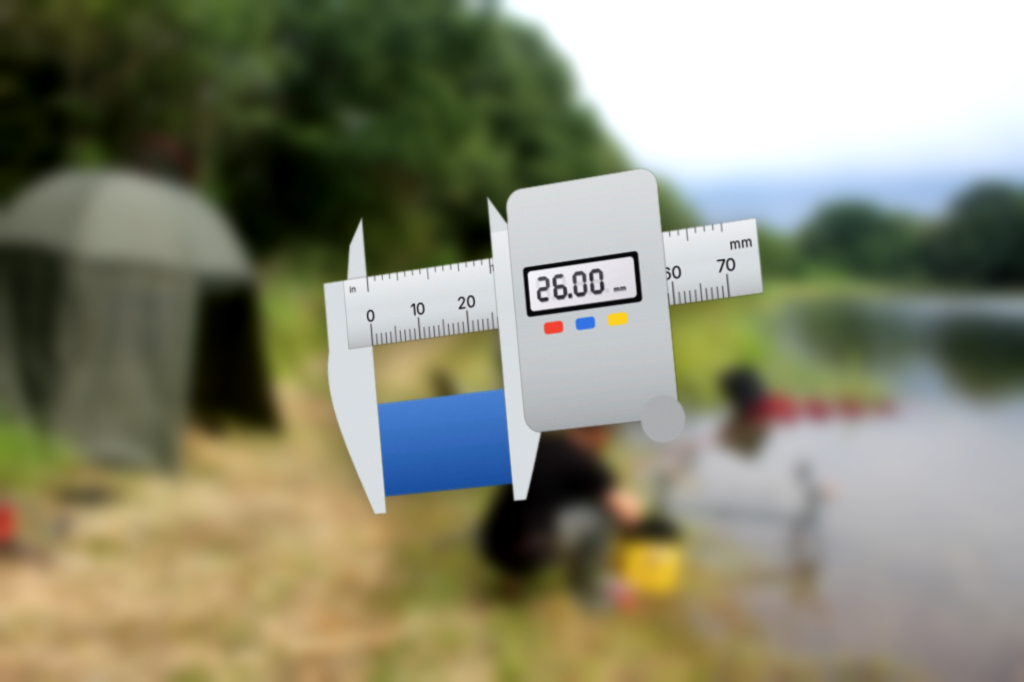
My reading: 26.00 mm
